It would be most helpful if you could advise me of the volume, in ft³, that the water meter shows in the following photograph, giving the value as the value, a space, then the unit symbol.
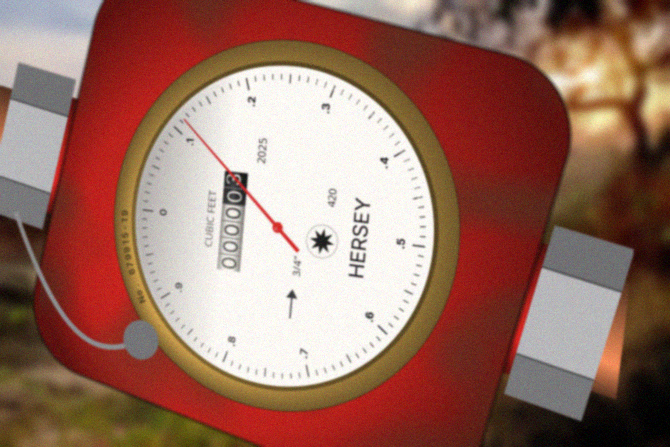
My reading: 3.11 ft³
